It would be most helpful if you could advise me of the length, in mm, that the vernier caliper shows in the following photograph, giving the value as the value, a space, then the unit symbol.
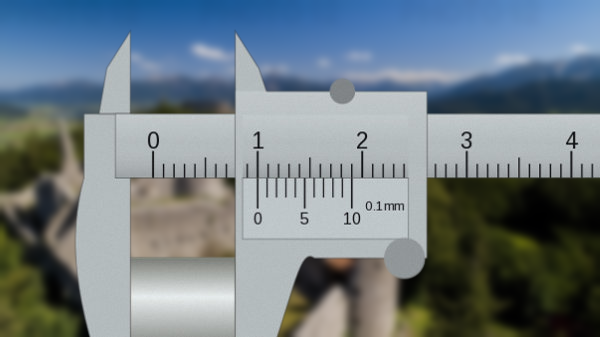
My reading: 10.0 mm
